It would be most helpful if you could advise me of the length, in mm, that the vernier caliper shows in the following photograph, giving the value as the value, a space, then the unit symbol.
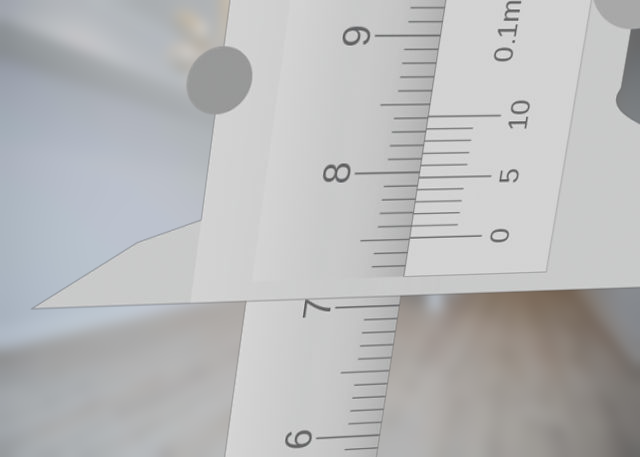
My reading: 75.1 mm
